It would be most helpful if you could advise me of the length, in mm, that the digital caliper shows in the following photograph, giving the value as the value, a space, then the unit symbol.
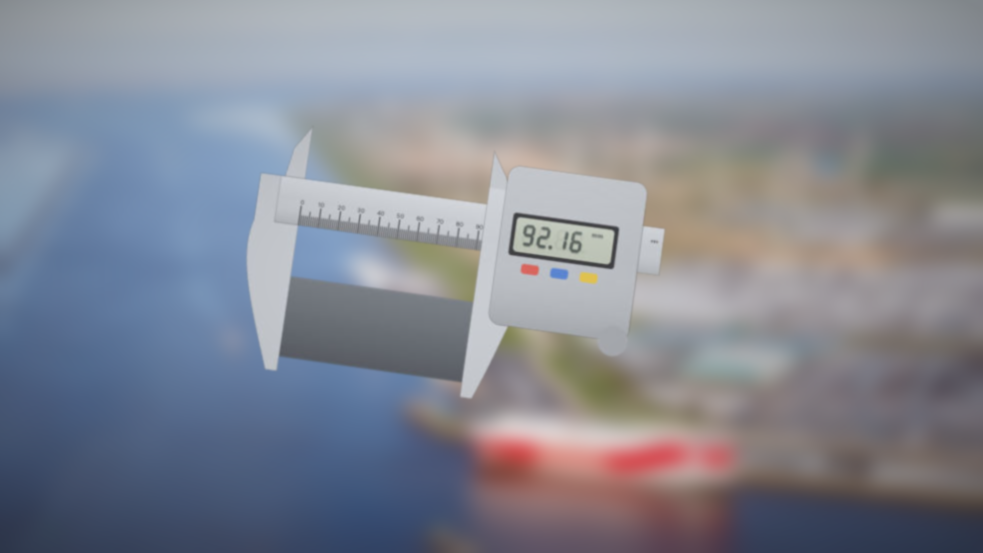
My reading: 92.16 mm
